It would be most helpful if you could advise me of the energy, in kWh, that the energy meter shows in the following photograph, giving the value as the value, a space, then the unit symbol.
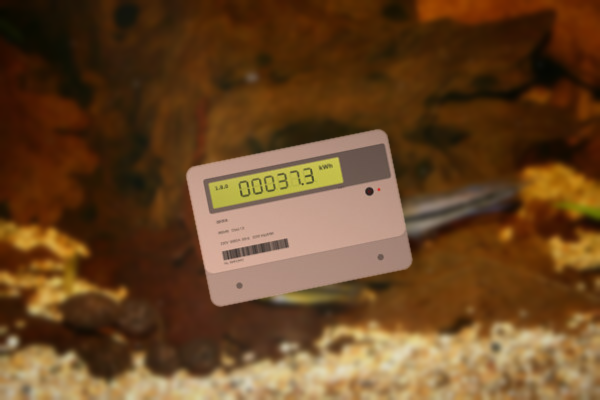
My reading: 37.3 kWh
